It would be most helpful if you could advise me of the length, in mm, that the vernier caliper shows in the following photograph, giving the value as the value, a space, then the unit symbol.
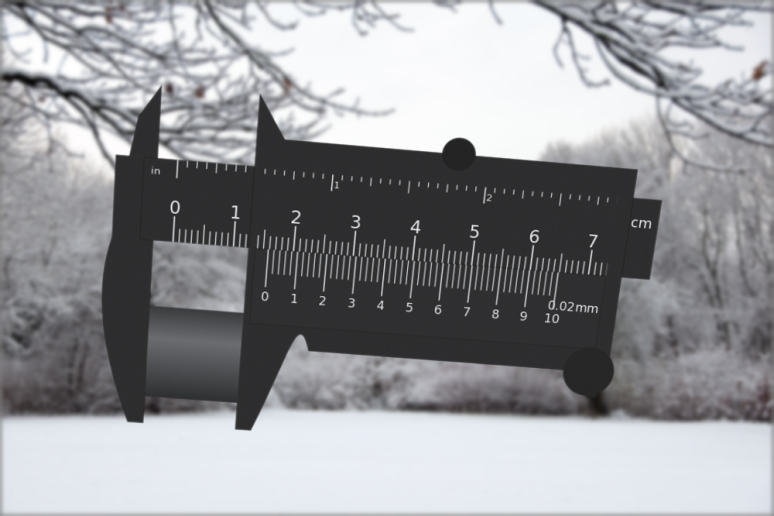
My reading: 15.8 mm
